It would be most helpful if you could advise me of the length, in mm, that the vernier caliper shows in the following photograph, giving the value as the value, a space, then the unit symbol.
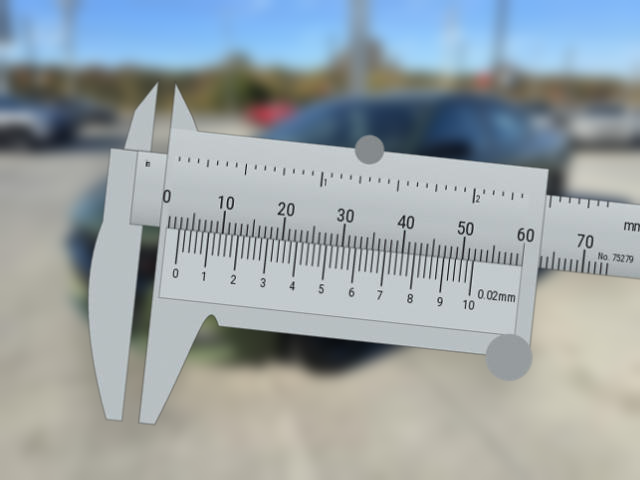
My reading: 2.8 mm
